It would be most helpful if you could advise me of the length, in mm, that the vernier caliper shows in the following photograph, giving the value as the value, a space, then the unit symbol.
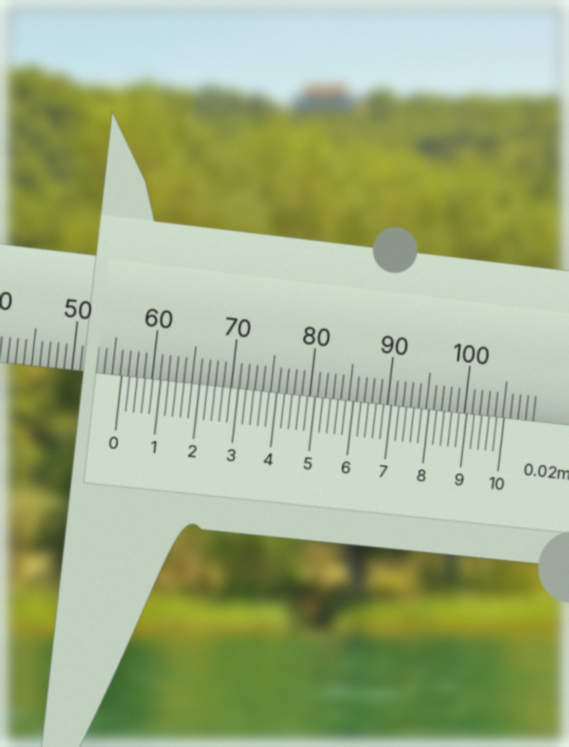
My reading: 56.2 mm
